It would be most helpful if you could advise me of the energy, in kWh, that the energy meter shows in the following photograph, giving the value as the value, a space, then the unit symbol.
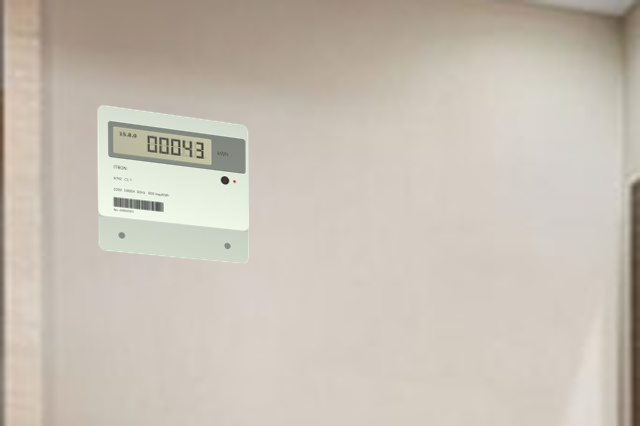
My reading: 43 kWh
